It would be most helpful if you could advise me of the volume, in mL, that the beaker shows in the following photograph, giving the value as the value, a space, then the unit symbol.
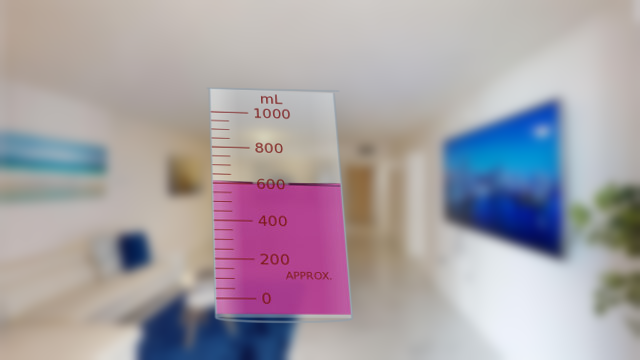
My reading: 600 mL
